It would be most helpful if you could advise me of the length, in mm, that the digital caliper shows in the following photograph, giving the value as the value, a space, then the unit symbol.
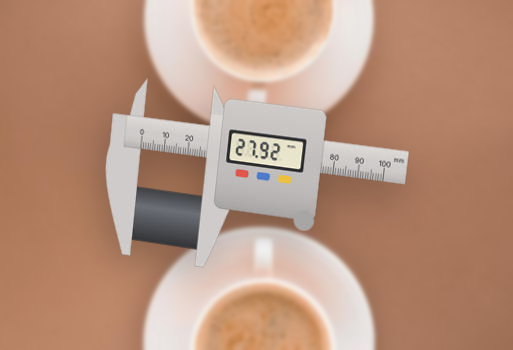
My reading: 27.92 mm
